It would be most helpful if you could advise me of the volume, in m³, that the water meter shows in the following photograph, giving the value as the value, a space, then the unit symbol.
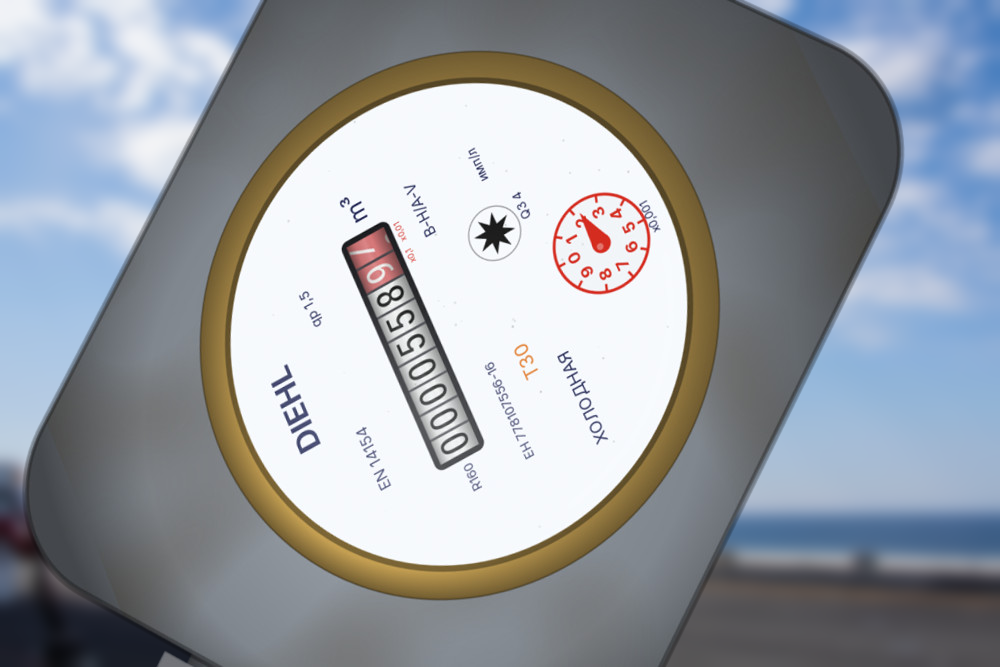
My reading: 558.972 m³
